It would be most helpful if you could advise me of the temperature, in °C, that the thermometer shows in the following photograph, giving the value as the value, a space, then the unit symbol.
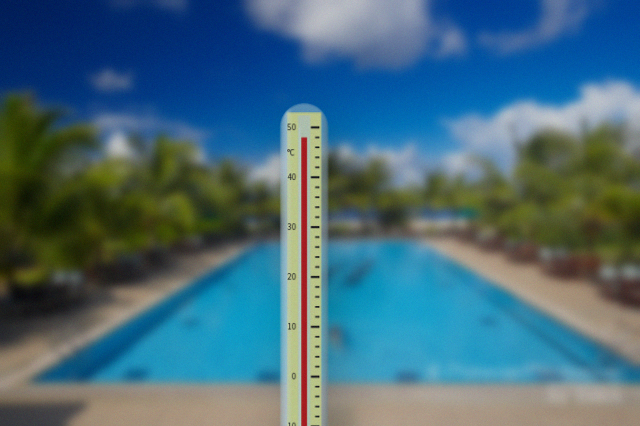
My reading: 48 °C
